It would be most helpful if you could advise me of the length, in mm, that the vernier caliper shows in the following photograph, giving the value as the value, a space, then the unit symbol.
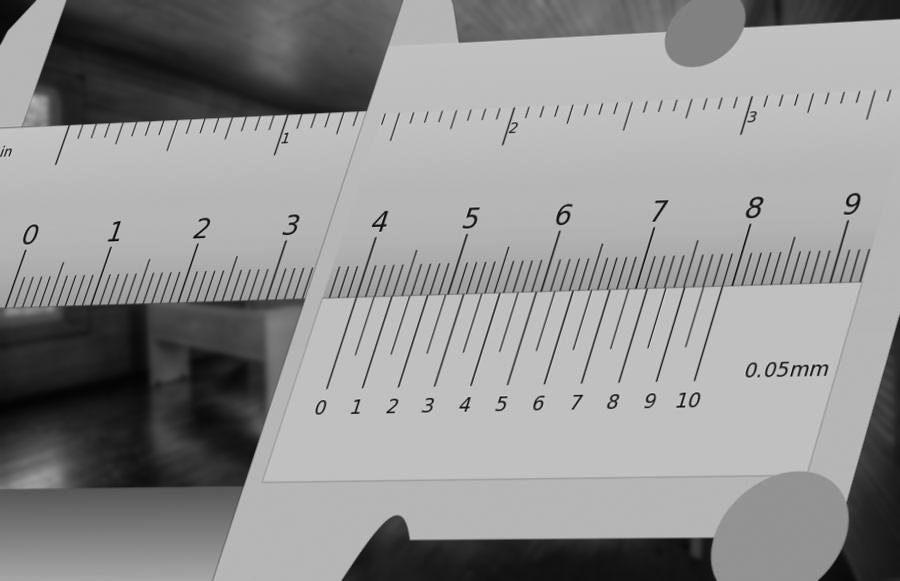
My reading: 40.0 mm
